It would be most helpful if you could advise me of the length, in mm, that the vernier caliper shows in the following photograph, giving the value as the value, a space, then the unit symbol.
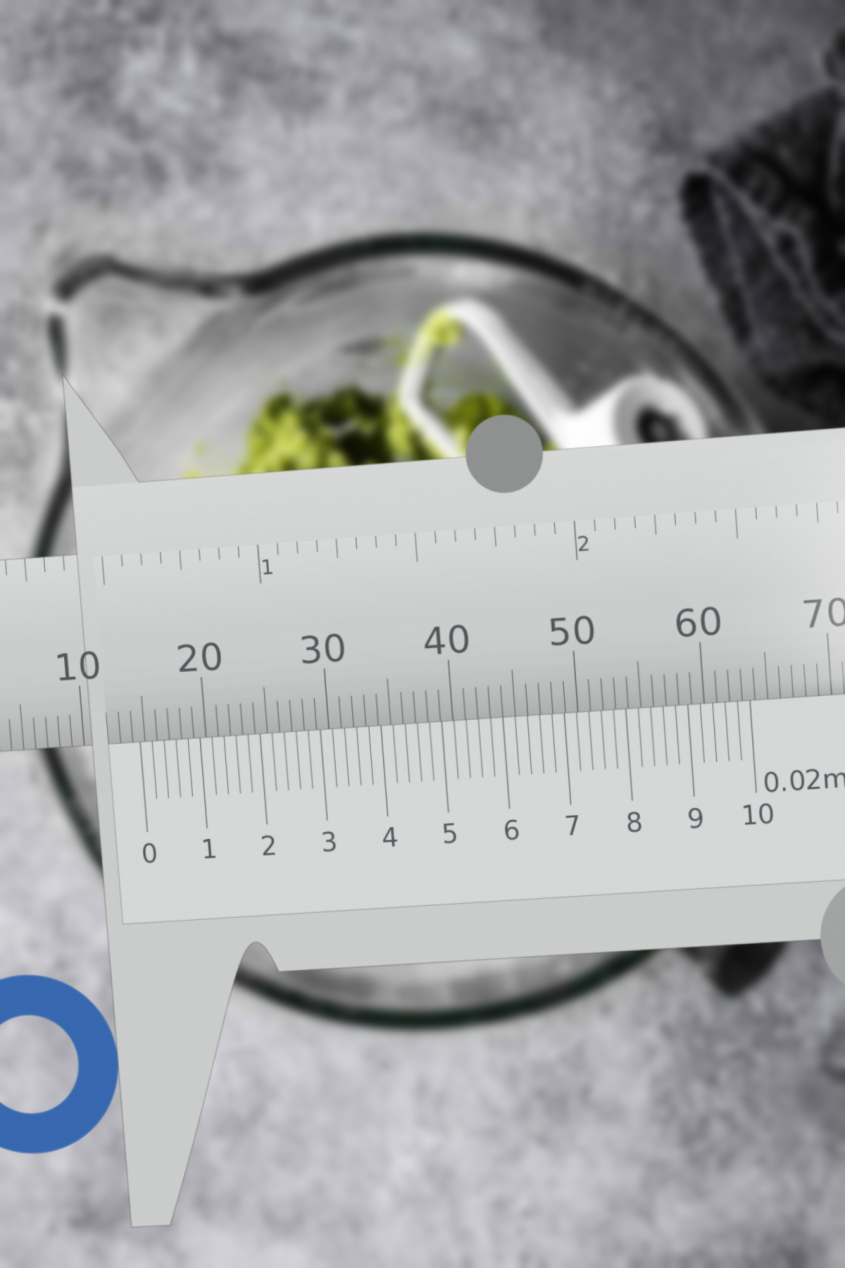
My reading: 14.6 mm
